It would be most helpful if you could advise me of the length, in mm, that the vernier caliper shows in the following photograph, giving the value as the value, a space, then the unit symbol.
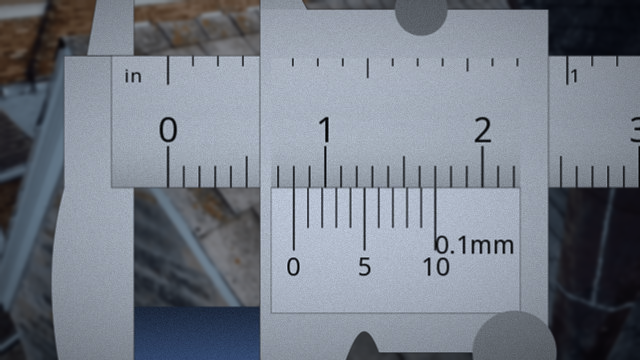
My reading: 8.0 mm
